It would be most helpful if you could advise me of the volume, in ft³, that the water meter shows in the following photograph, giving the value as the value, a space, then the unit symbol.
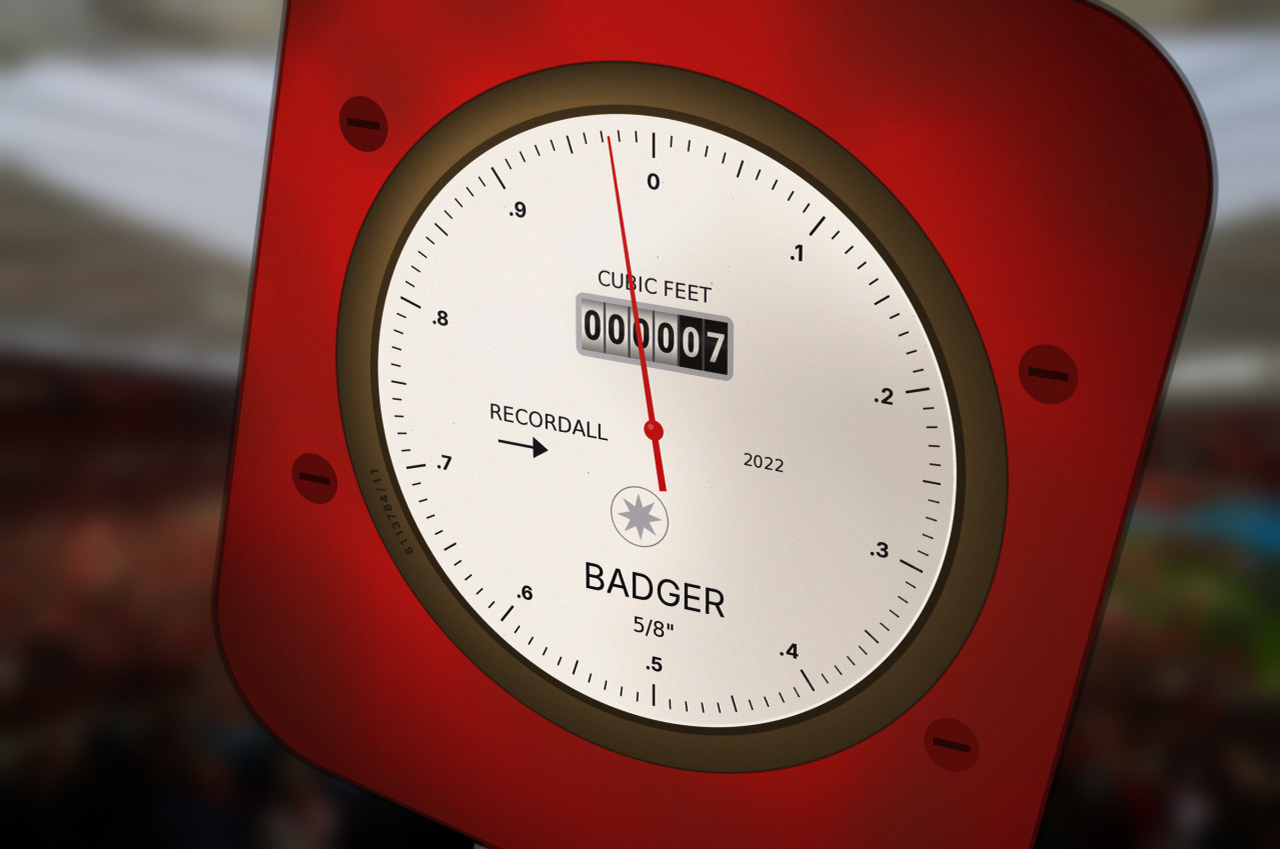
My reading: 6.97 ft³
